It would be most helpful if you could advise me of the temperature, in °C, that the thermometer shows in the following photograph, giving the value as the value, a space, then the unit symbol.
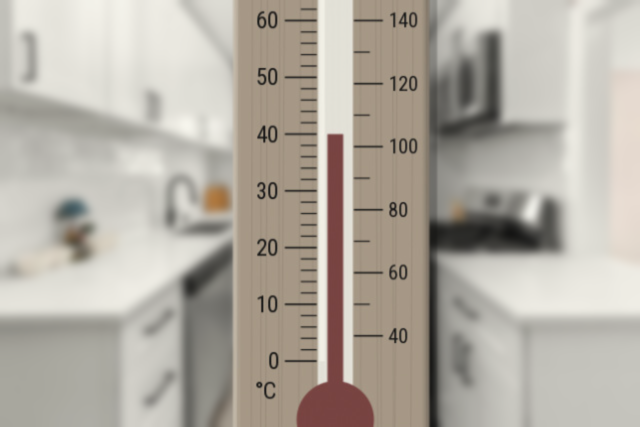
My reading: 40 °C
